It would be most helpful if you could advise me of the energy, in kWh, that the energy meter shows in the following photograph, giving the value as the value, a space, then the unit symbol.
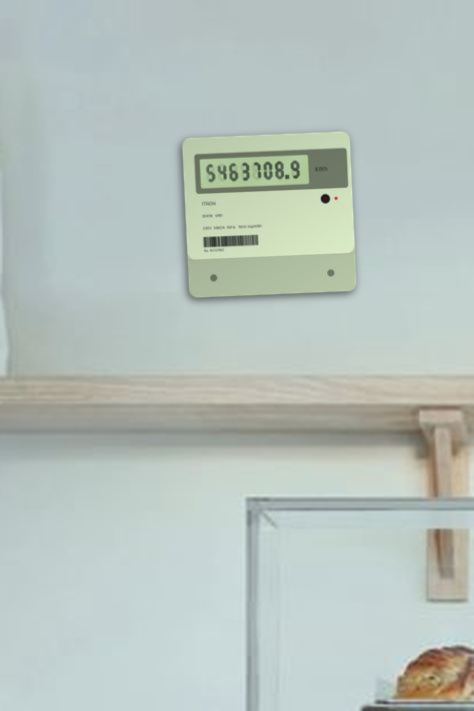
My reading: 5463708.9 kWh
